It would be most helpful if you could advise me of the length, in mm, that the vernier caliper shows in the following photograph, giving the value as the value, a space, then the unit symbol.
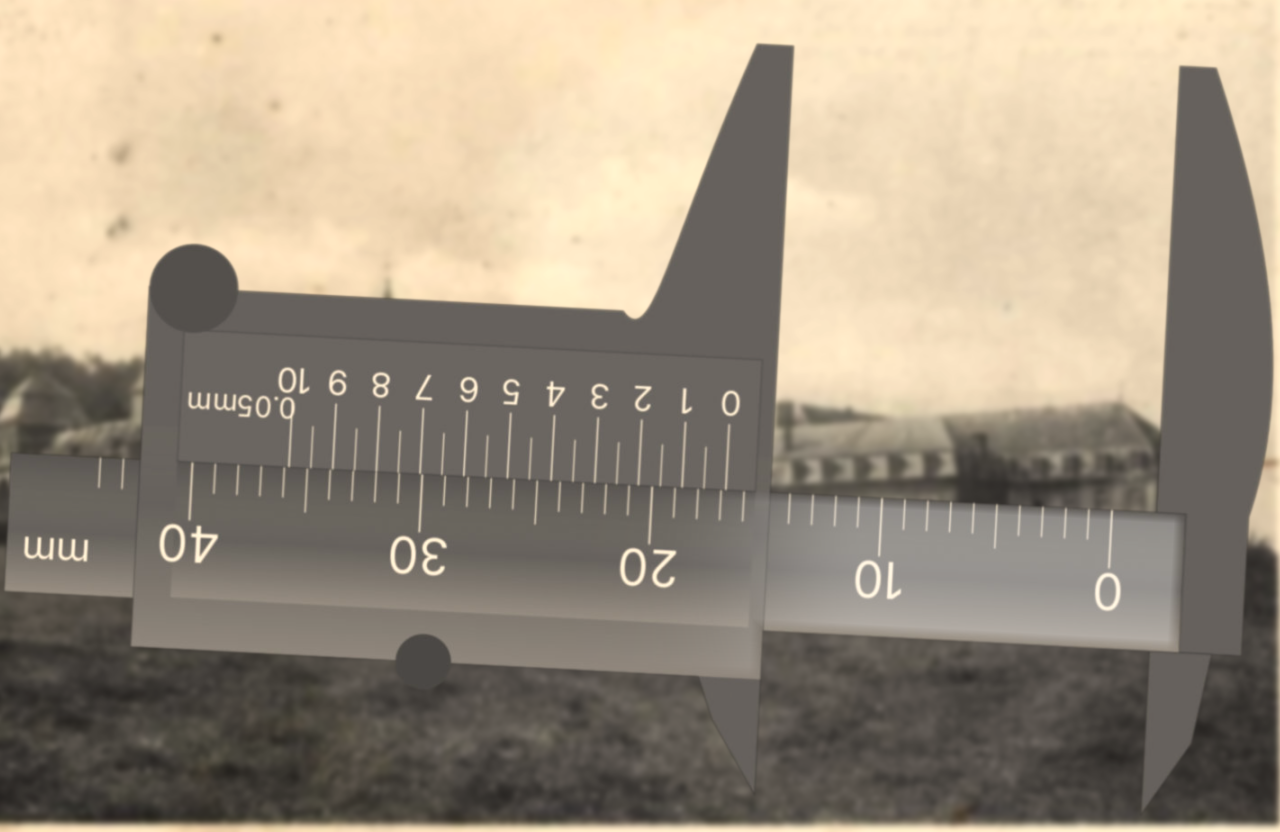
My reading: 16.8 mm
